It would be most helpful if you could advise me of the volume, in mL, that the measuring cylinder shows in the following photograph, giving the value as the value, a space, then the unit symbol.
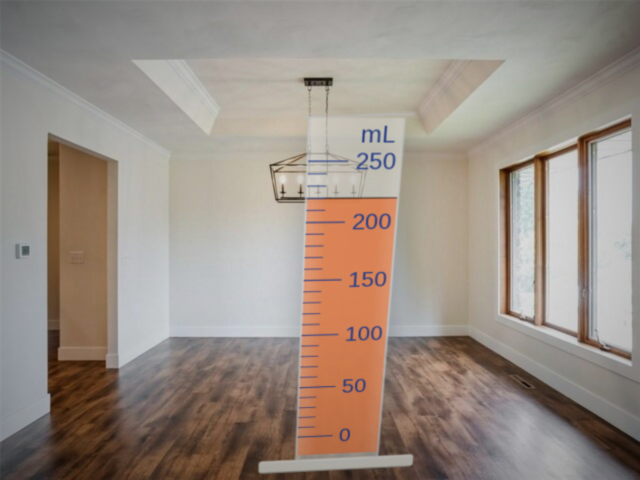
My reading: 220 mL
